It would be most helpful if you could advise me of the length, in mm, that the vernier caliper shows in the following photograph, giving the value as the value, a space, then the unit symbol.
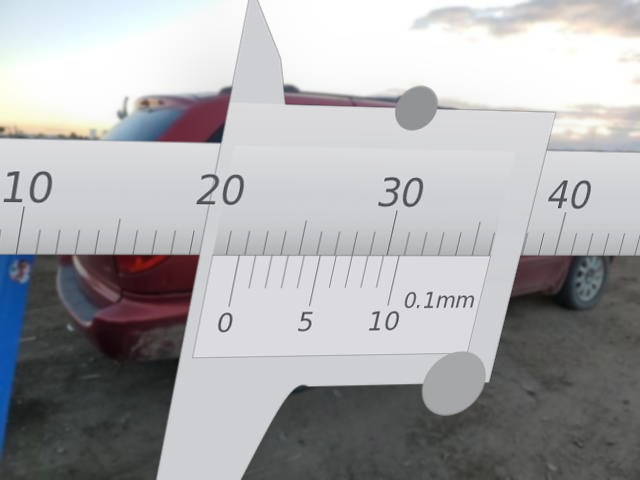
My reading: 21.7 mm
